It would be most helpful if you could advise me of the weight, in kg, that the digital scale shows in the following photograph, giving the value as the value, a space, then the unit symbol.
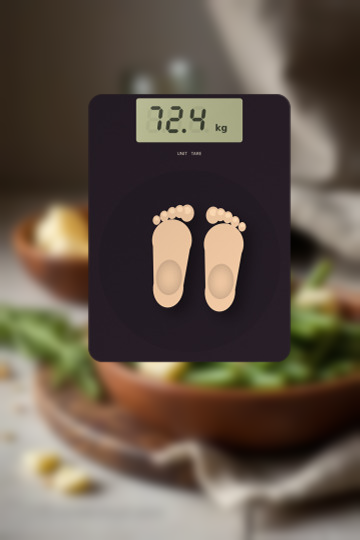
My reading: 72.4 kg
